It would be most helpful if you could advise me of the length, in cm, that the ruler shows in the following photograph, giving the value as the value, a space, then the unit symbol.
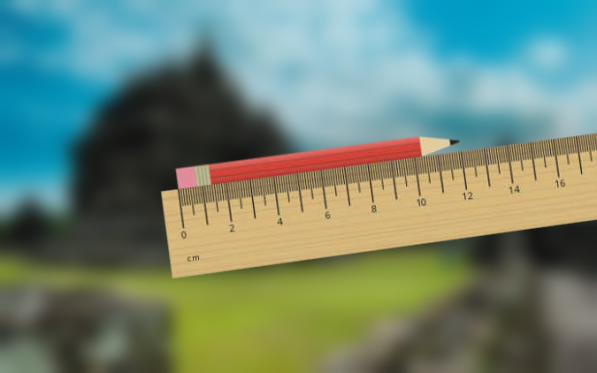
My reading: 12 cm
